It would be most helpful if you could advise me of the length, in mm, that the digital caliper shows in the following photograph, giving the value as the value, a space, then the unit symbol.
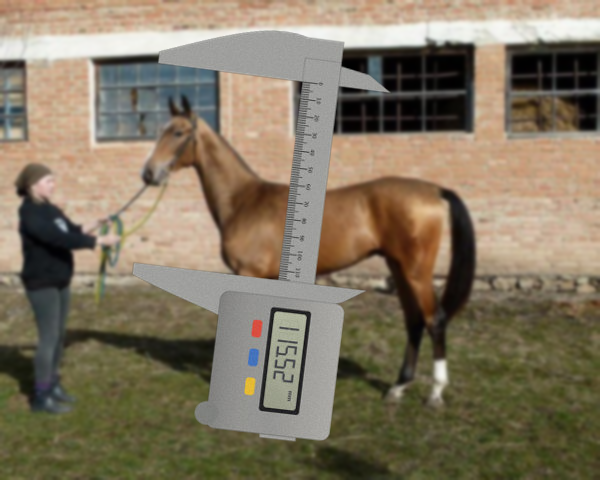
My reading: 115.52 mm
